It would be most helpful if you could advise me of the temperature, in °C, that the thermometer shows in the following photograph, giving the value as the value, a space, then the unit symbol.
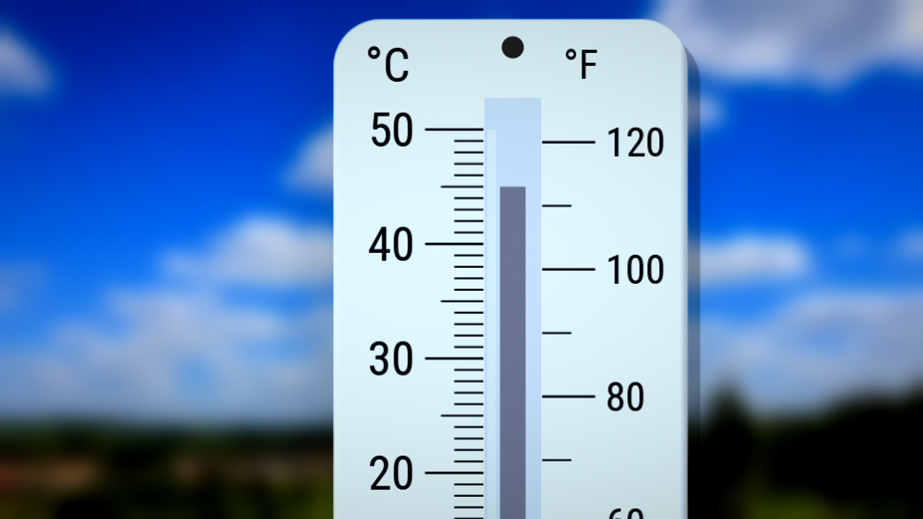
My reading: 45 °C
